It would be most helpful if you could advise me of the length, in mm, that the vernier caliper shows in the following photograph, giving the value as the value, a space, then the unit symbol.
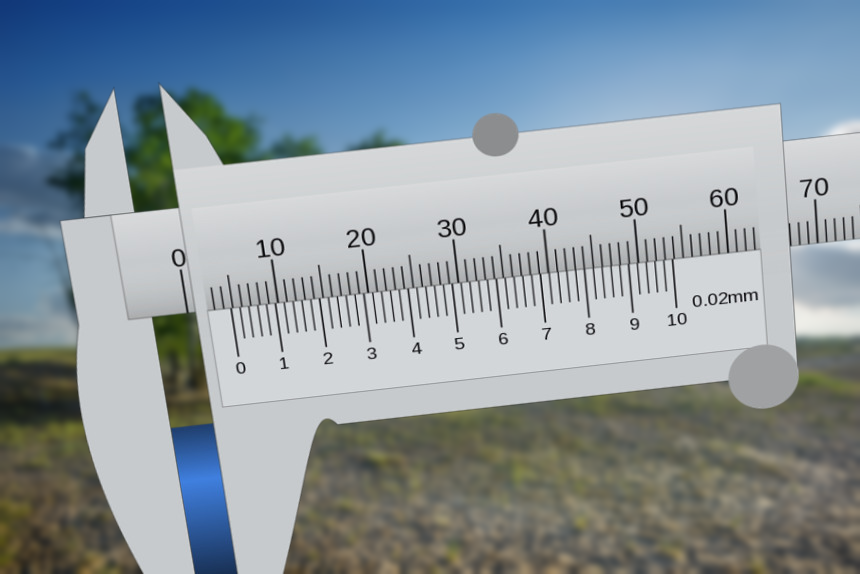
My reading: 4.8 mm
